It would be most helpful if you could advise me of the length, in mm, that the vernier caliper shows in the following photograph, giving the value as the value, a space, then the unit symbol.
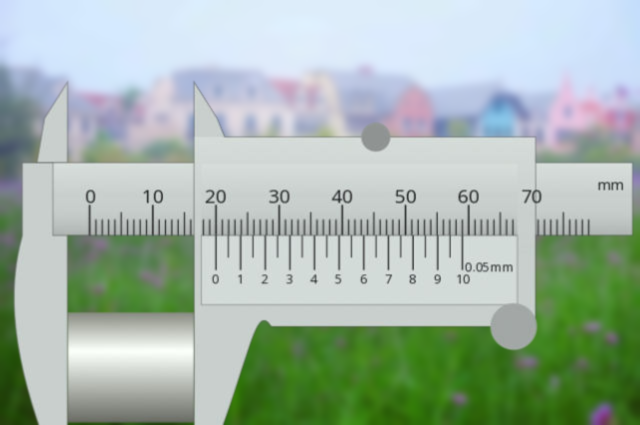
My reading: 20.0 mm
